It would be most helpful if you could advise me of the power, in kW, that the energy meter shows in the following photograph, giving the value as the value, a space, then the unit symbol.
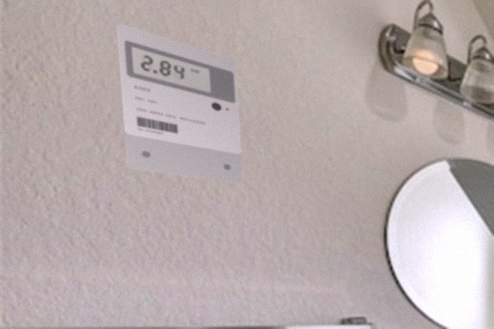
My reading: 2.84 kW
